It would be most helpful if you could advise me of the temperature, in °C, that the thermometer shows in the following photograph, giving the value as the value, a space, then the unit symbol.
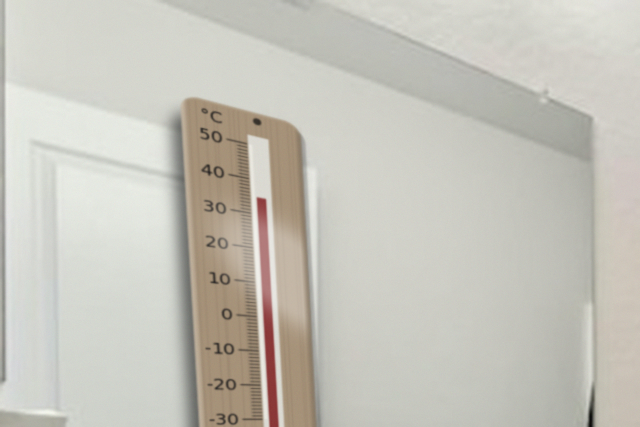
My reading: 35 °C
